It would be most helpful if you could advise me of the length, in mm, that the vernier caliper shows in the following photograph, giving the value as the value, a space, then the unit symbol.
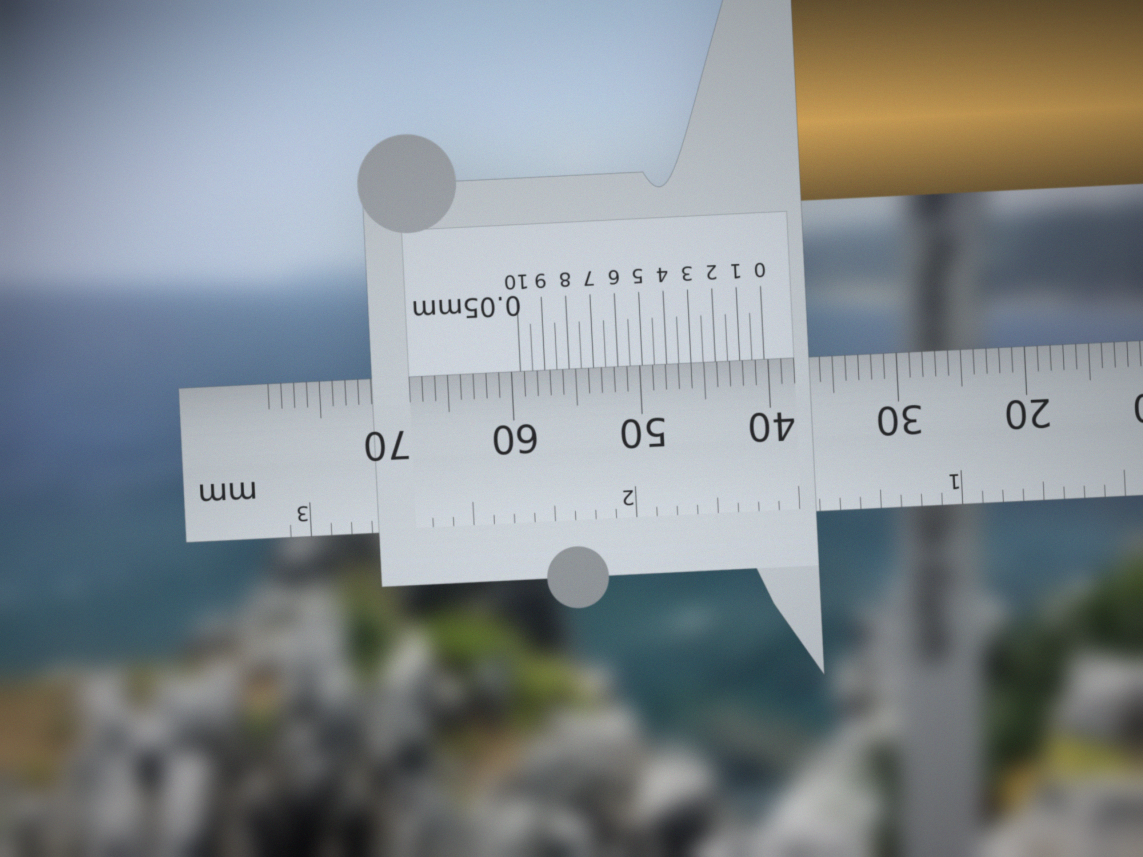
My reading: 40.3 mm
